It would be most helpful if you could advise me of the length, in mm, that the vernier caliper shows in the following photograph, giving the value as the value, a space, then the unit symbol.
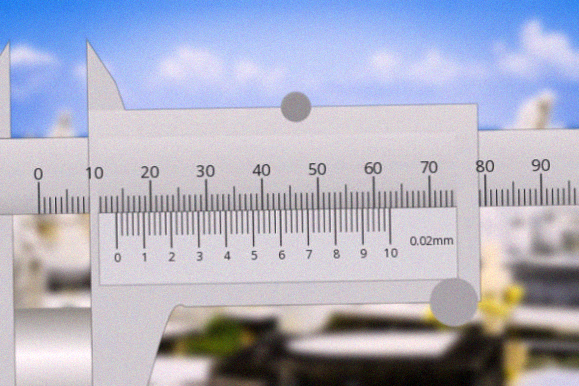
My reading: 13.8 mm
